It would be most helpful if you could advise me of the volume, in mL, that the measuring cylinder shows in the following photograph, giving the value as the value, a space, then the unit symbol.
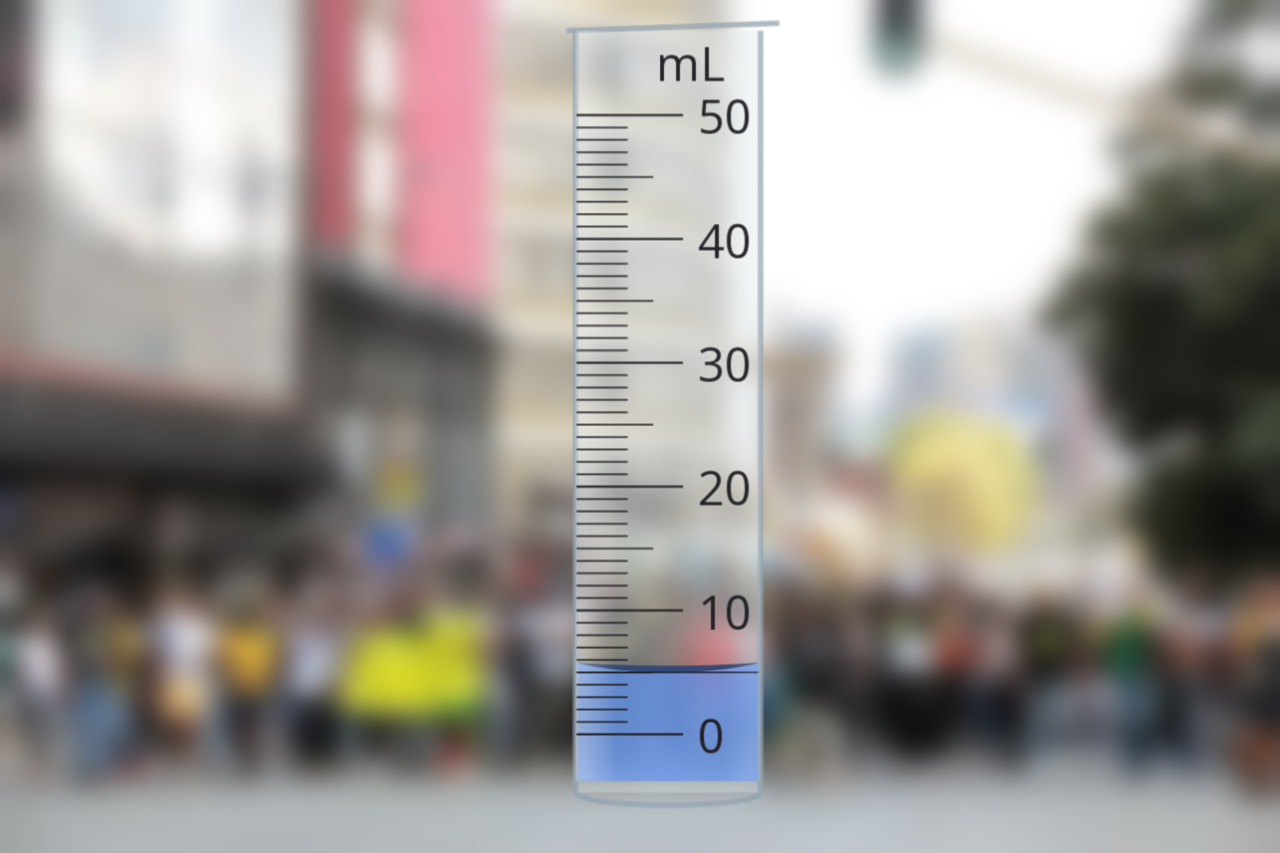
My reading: 5 mL
